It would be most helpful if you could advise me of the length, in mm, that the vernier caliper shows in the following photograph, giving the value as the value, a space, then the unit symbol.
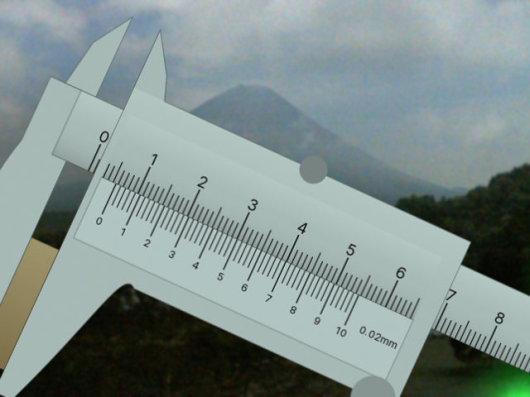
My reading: 5.6 mm
